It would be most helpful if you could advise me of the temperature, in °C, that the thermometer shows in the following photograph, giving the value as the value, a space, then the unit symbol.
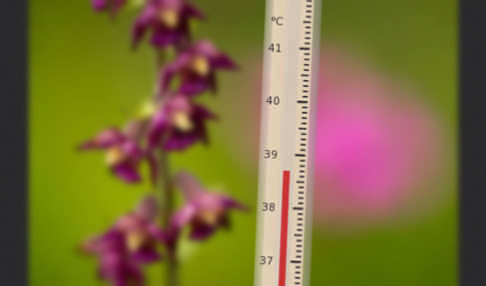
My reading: 38.7 °C
